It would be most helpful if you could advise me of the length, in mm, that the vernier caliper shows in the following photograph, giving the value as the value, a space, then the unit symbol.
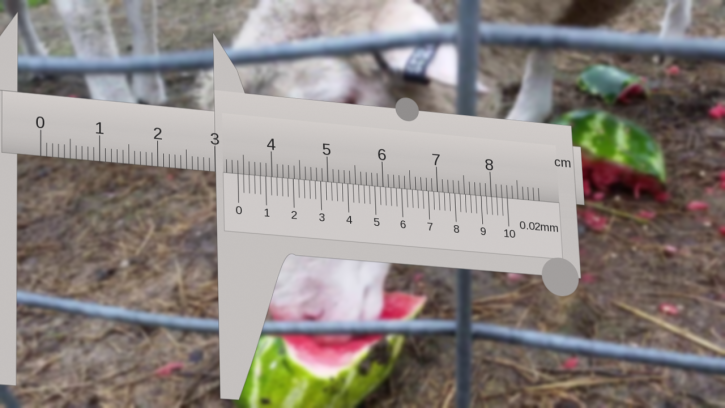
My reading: 34.0 mm
